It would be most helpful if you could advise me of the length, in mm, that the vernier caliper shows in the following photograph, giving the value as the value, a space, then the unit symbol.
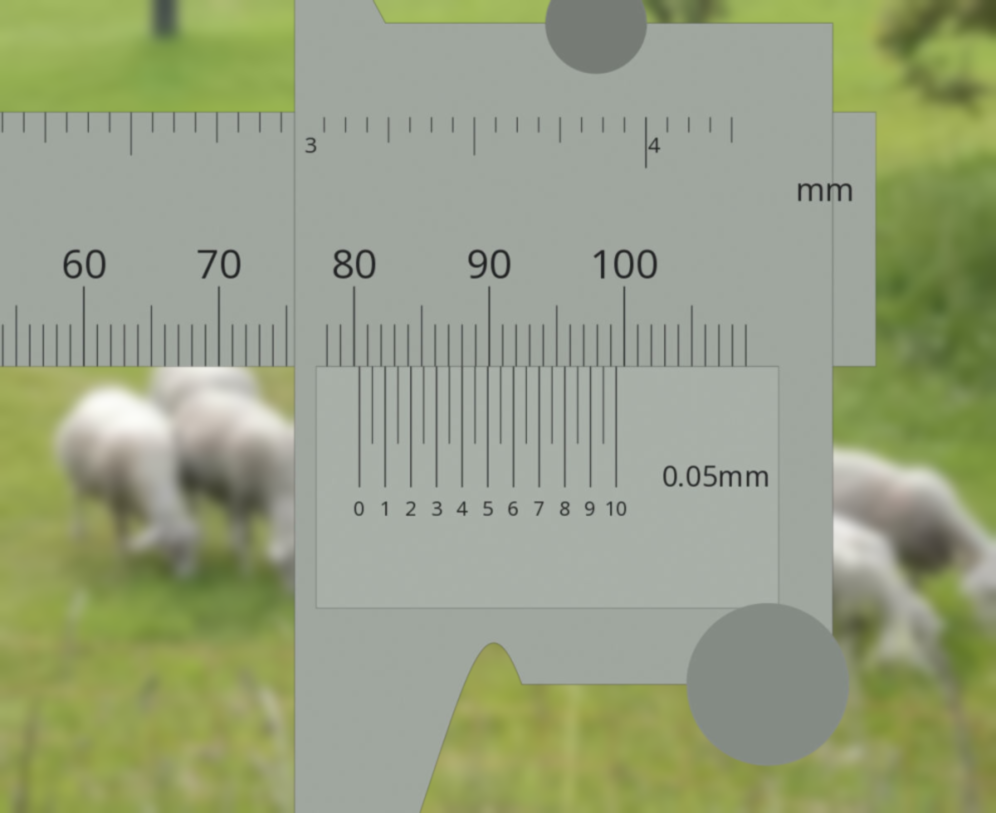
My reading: 80.4 mm
